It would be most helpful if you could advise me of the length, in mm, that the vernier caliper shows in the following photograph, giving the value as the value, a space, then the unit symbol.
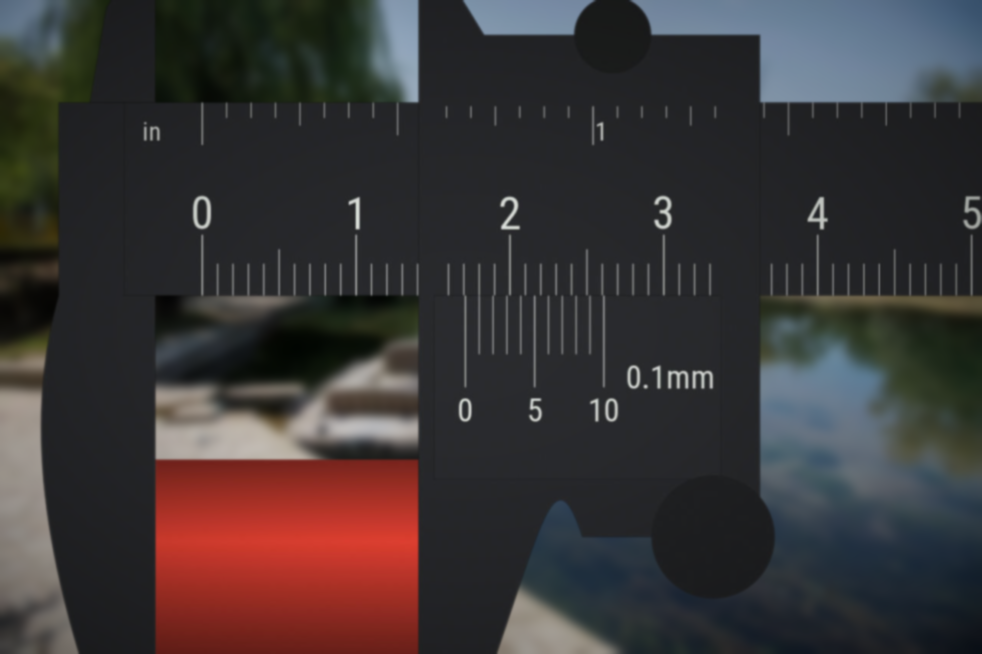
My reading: 17.1 mm
